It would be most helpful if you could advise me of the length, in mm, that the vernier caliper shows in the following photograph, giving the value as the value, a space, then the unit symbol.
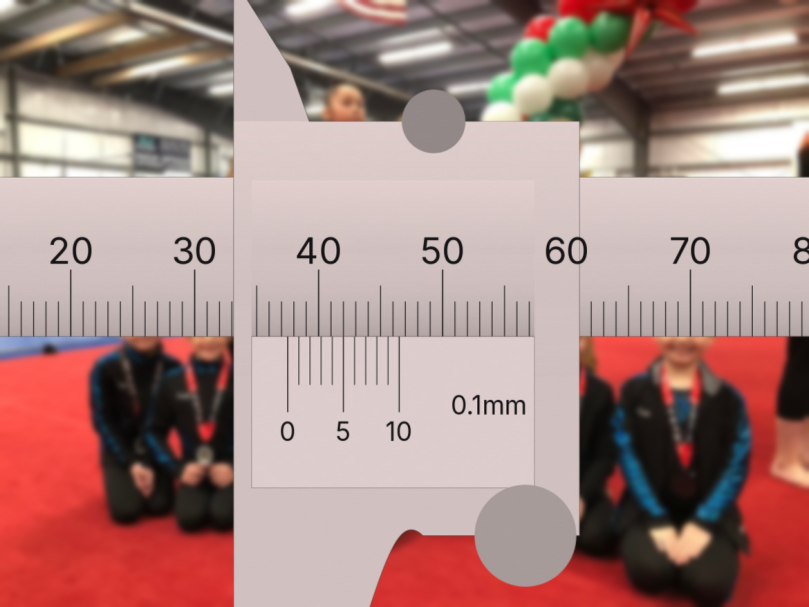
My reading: 37.5 mm
